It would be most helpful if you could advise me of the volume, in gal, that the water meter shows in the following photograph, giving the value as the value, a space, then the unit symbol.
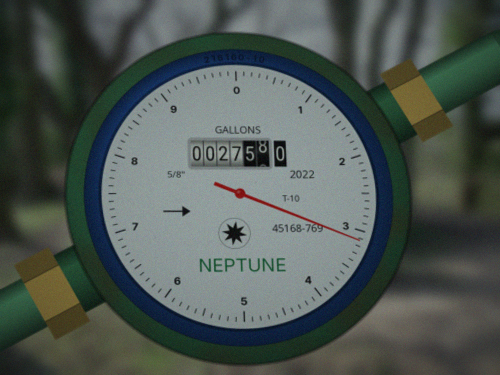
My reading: 27583.1 gal
